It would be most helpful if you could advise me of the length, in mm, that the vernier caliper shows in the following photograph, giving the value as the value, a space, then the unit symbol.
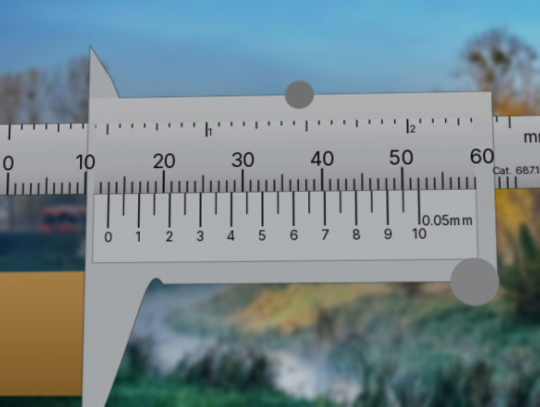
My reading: 13.0 mm
